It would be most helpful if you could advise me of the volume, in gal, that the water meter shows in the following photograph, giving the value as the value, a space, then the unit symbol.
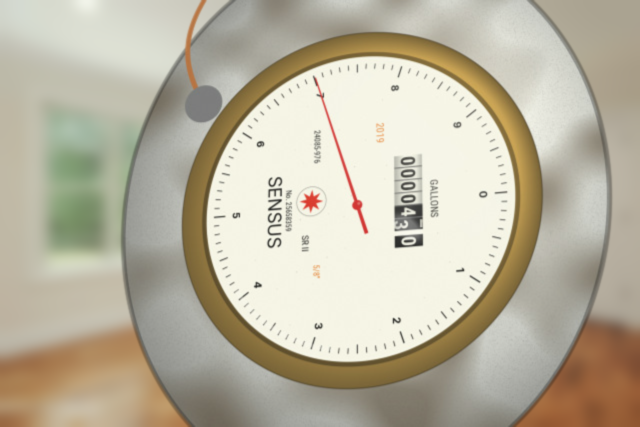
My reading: 427.0 gal
